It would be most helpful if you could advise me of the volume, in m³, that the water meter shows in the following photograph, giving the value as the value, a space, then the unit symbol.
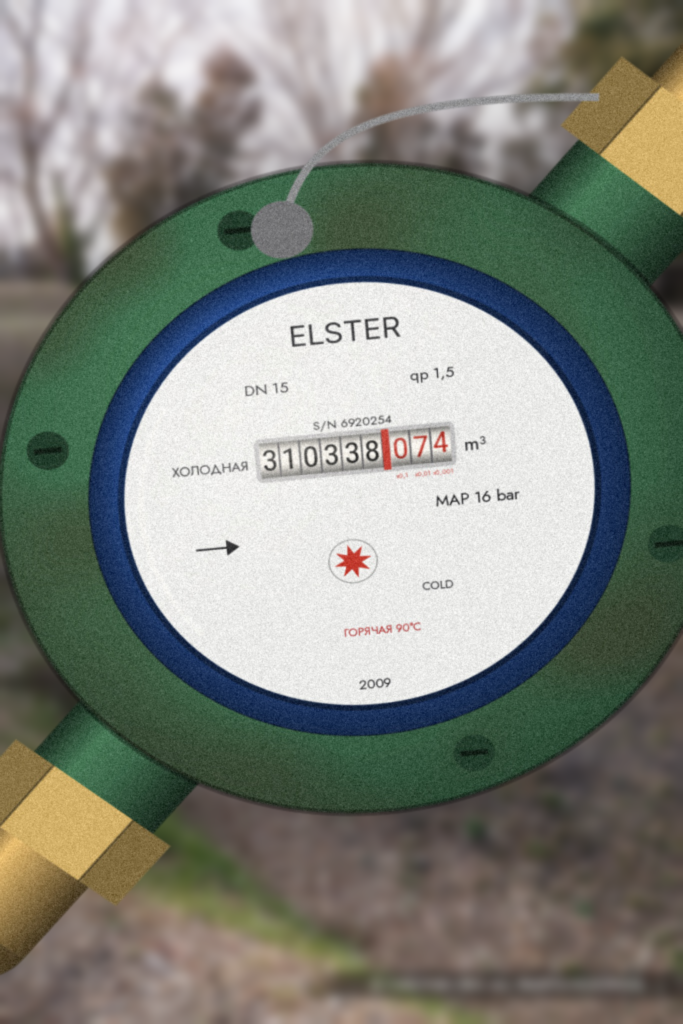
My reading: 310338.074 m³
